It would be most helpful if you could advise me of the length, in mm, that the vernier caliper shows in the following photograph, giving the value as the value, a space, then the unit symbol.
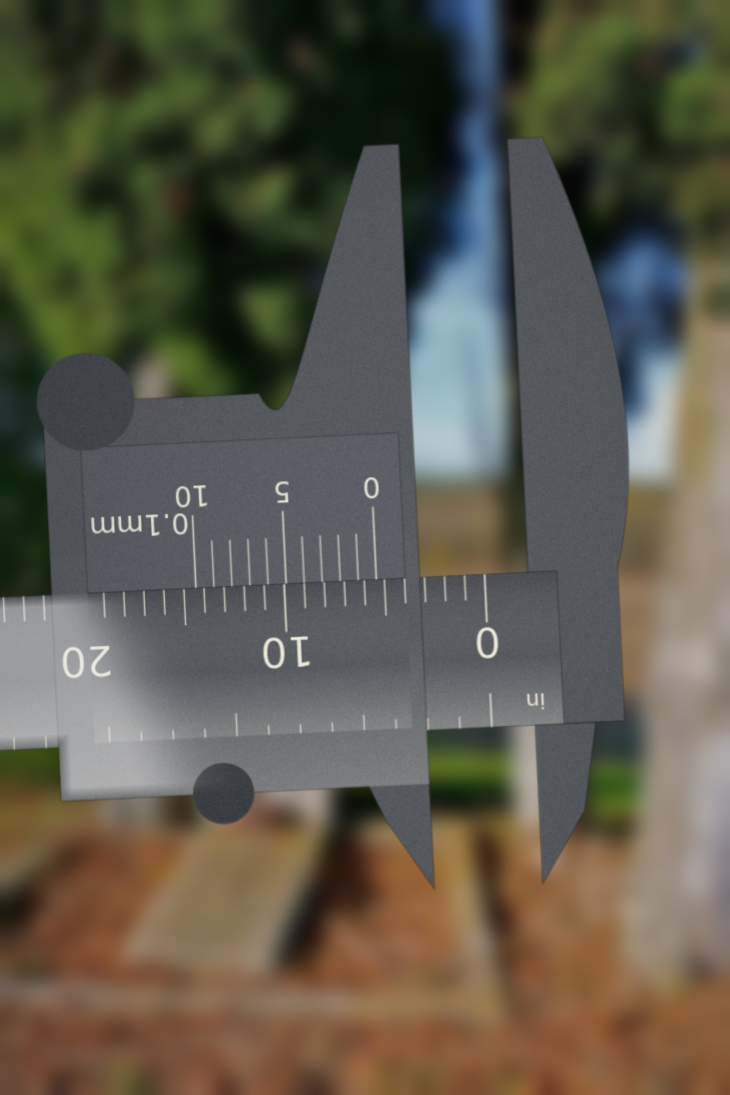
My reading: 5.4 mm
